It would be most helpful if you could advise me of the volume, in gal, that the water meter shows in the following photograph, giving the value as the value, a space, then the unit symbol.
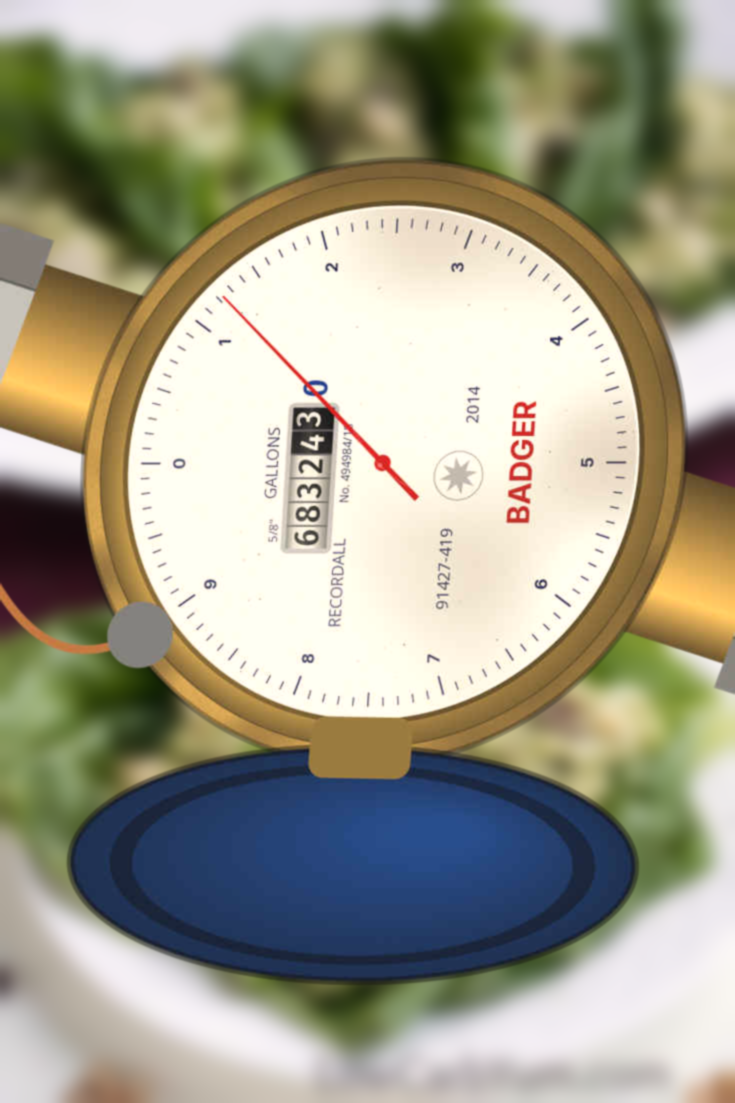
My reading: 6832431.2 gal
